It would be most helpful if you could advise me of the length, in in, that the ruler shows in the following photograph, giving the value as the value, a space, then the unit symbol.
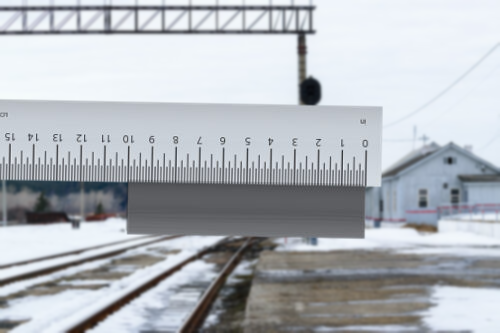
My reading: 10 in
